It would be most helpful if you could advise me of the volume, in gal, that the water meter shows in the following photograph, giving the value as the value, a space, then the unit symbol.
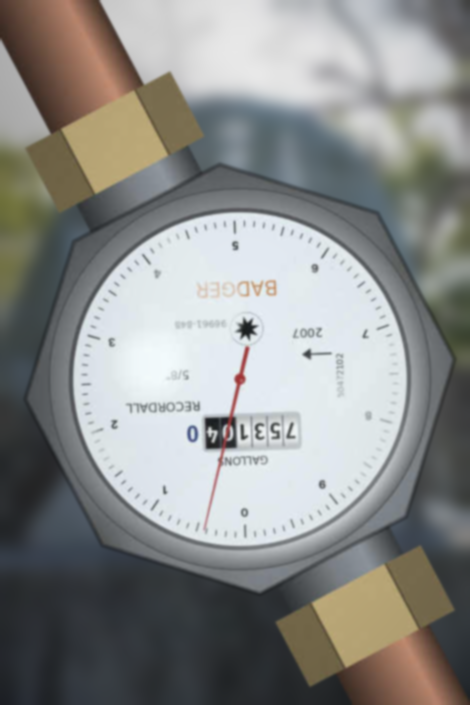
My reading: 7531040.4 gal
